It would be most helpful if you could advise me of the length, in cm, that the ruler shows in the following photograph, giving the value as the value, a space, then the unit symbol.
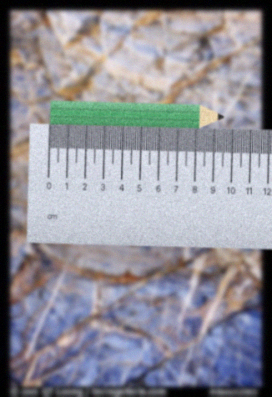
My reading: 9.5 cm
